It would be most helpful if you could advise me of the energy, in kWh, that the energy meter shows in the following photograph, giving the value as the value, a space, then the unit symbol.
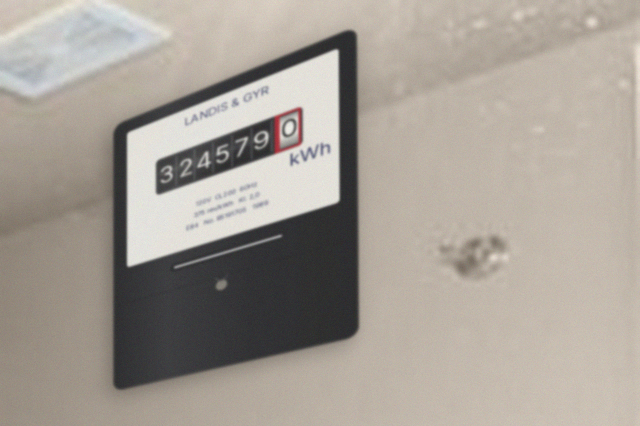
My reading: 324579.0 kWh
